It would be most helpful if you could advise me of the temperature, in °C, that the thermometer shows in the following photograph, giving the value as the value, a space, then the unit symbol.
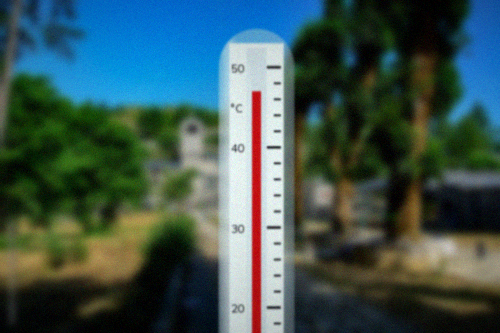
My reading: 47 °C
